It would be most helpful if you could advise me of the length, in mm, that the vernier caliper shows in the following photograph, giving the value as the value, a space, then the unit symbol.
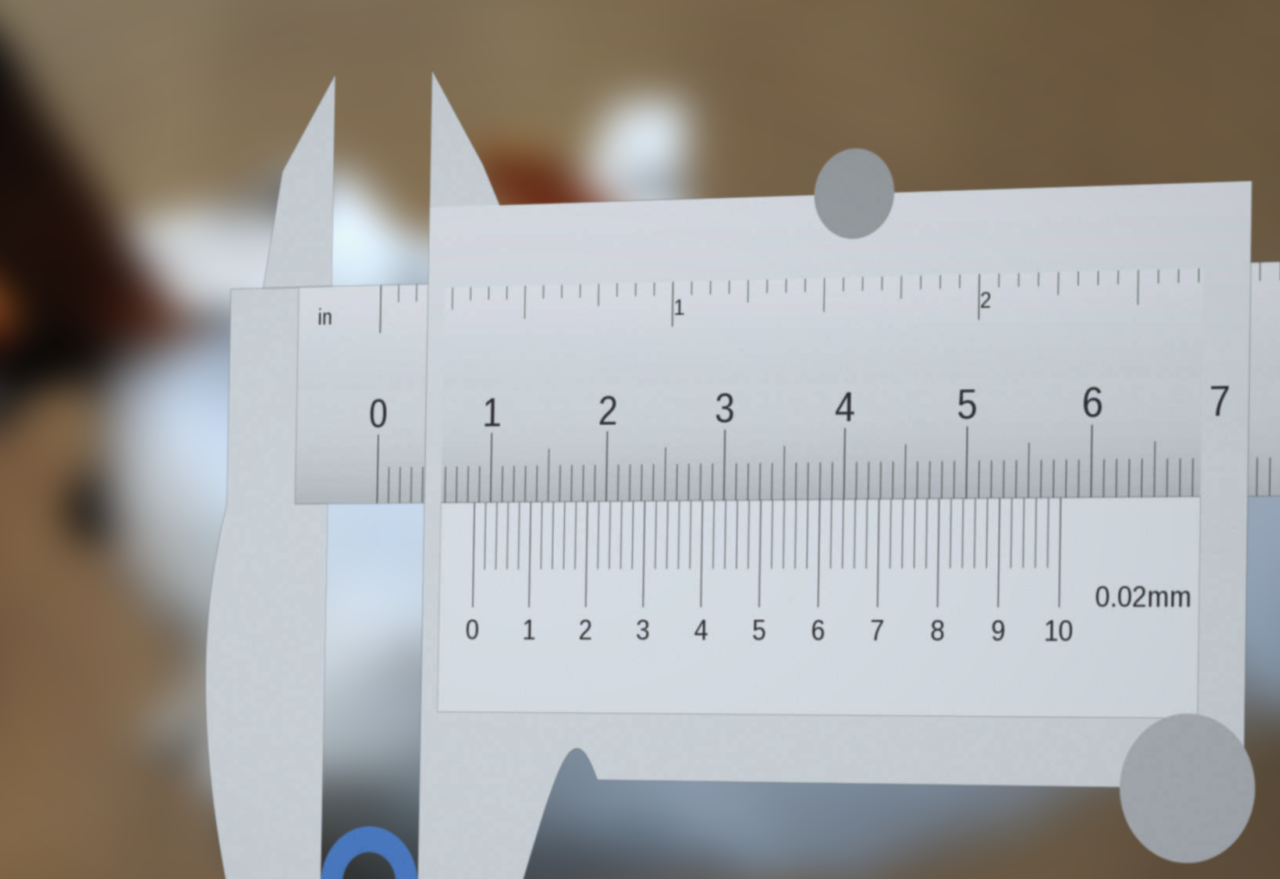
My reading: 8.6 mm
